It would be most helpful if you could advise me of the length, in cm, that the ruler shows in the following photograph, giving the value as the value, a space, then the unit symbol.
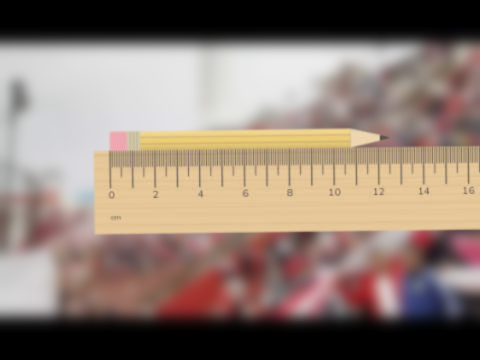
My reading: 12.5 cm
